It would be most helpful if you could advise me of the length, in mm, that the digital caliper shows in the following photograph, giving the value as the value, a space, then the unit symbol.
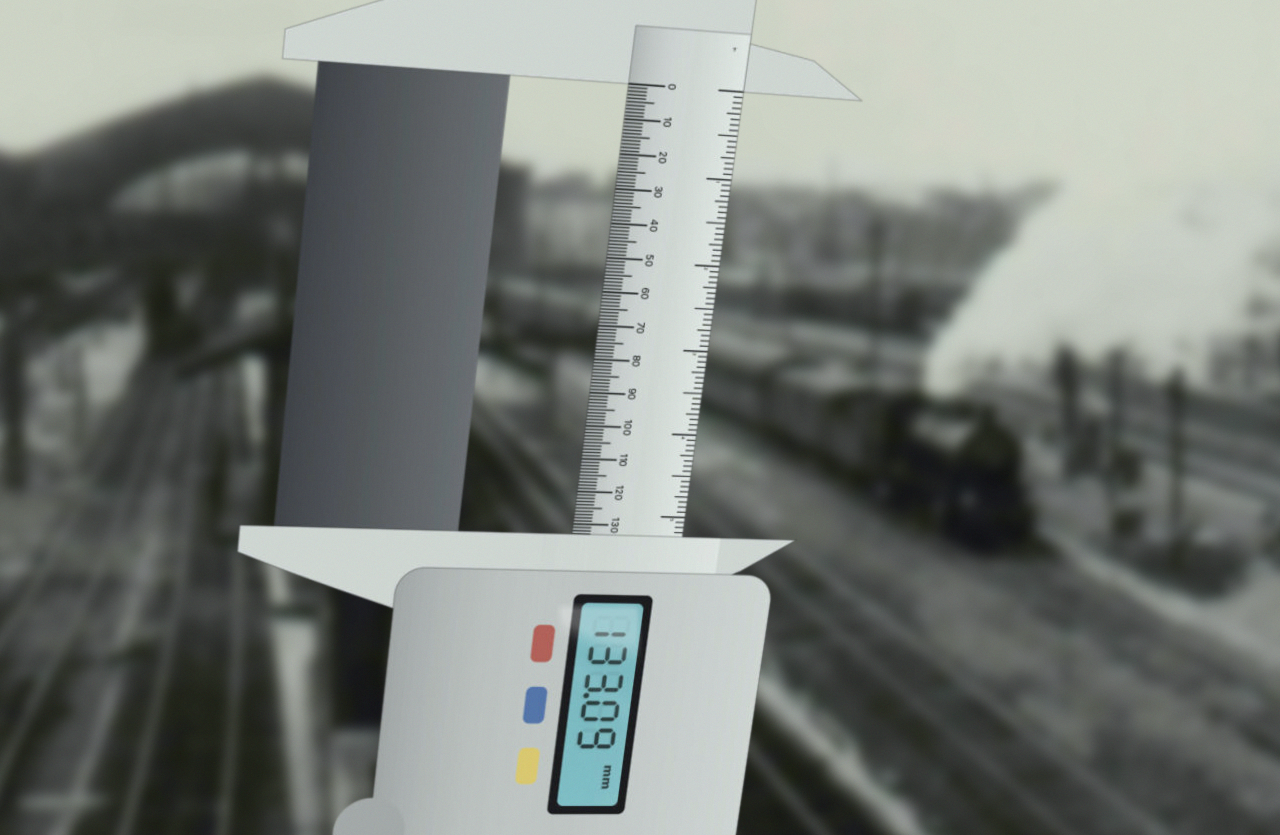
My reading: 133.09 mm
